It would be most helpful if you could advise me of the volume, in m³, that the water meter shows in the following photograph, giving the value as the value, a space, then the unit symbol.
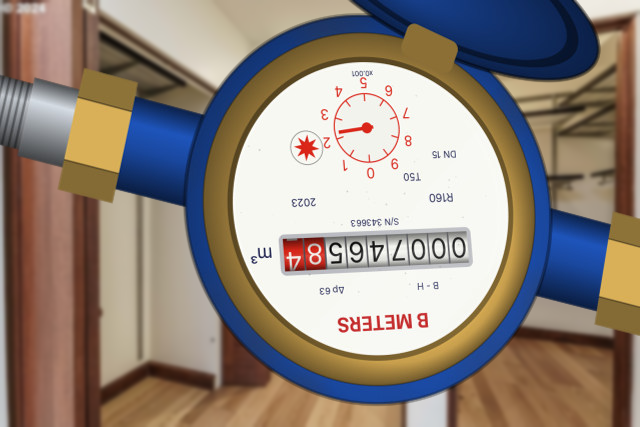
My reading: 7465.842 m³
